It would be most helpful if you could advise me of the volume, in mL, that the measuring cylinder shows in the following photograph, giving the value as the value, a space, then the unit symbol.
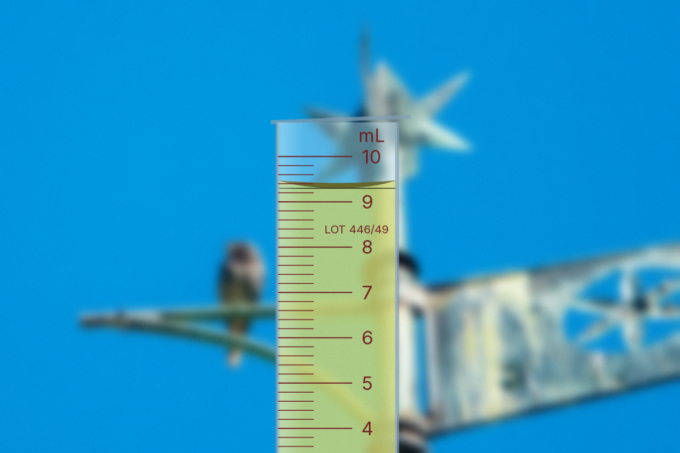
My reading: 9.3 mL
